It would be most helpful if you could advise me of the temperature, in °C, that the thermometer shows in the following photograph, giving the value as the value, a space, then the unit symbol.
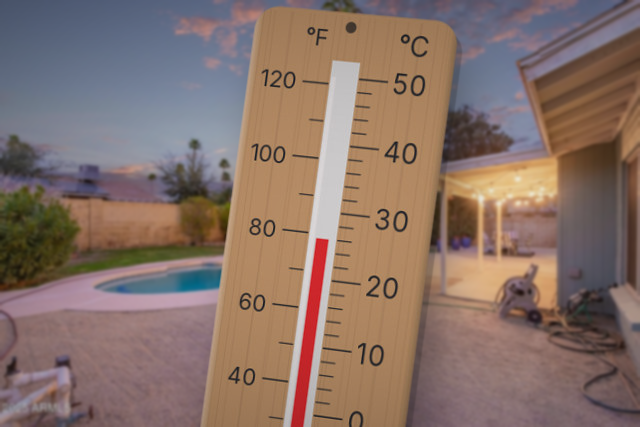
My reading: 26 °C
